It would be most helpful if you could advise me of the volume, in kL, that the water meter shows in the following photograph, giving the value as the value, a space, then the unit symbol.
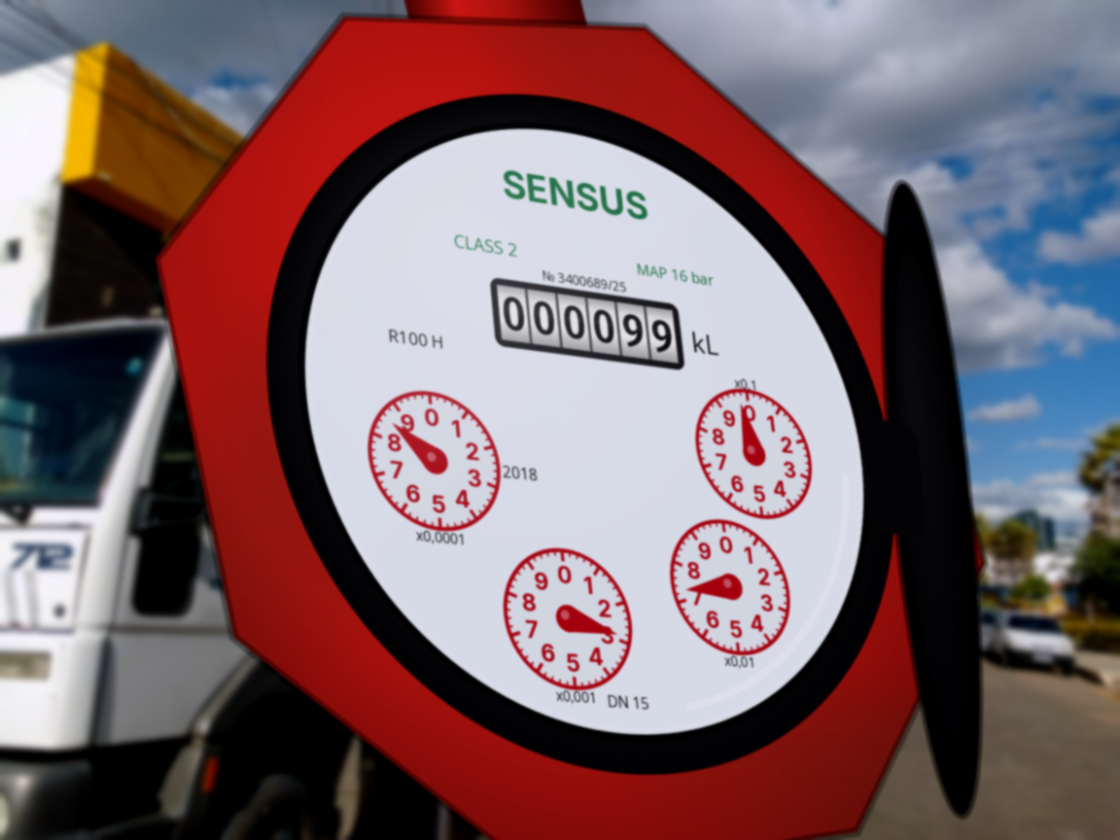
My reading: 98.9728 kL
